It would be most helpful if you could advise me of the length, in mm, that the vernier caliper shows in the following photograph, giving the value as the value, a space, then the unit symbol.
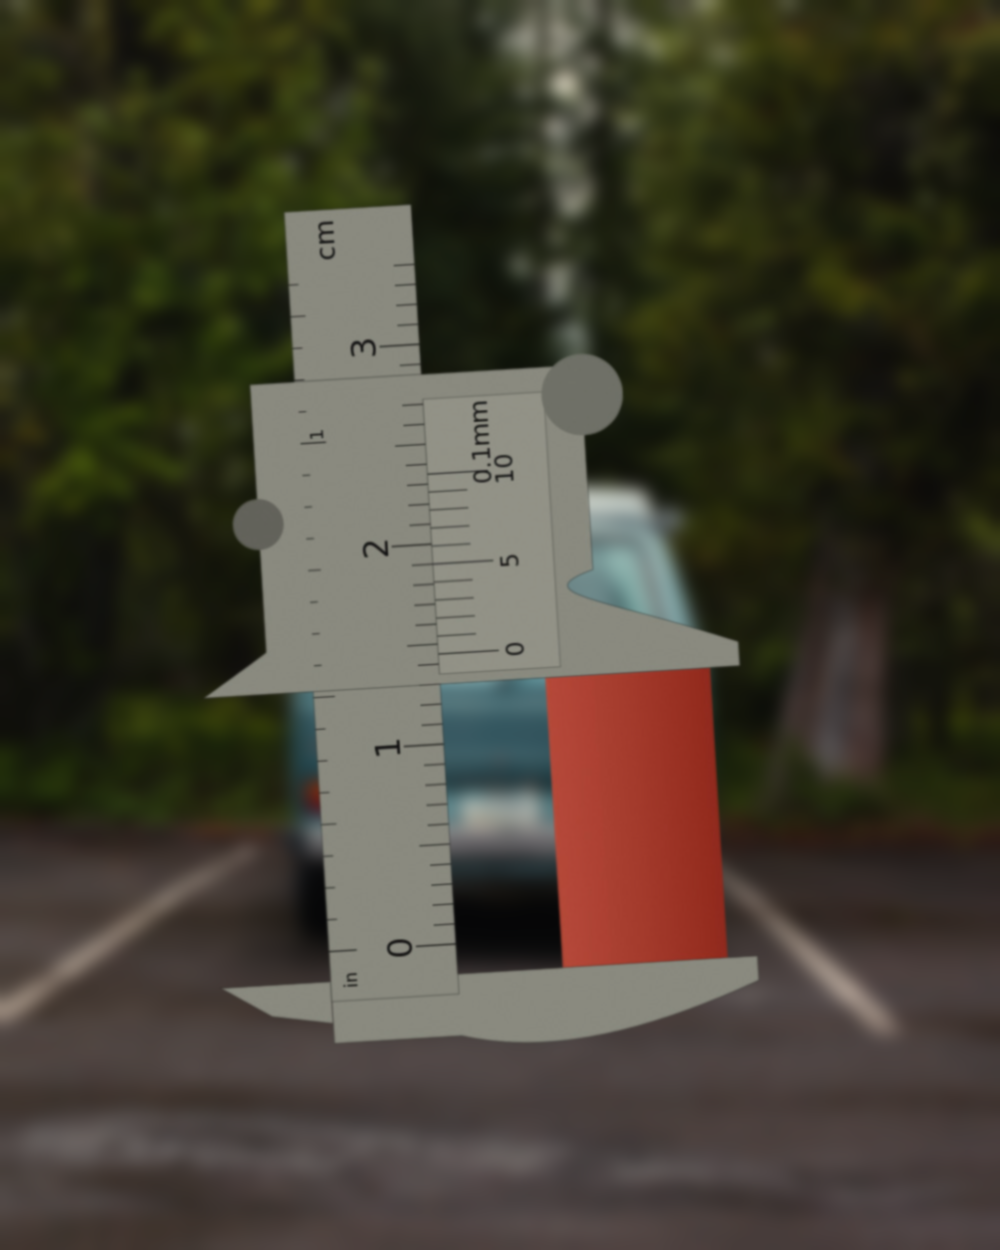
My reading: 14.5 mm
